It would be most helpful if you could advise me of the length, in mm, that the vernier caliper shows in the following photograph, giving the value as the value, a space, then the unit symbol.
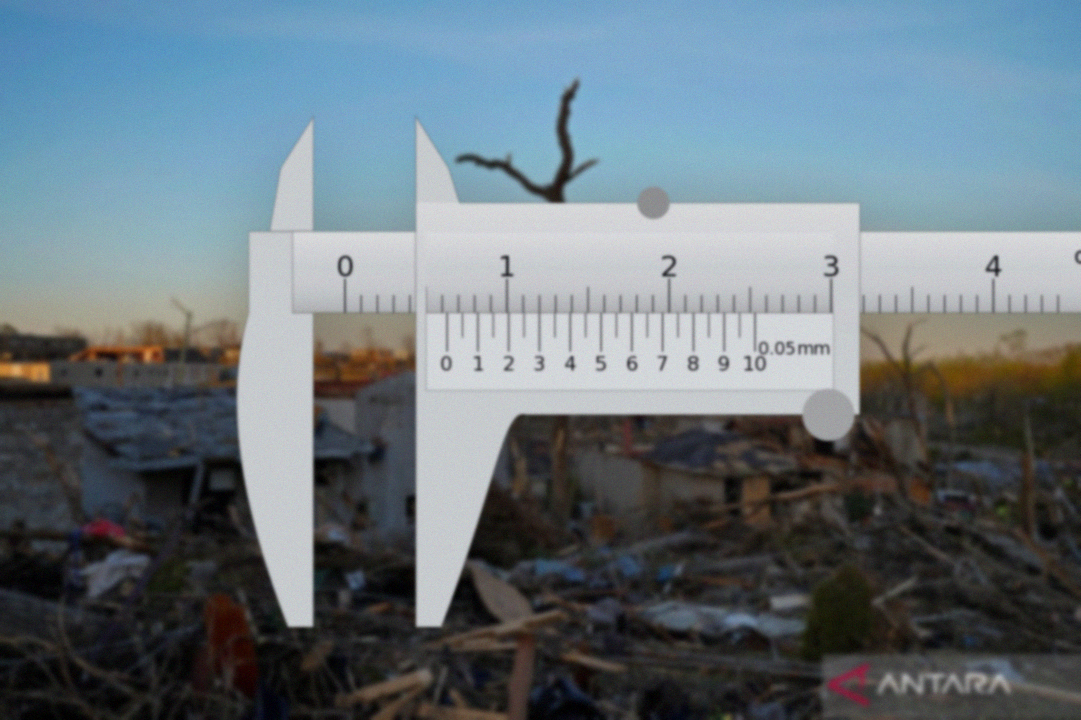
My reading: 6.3 mm
